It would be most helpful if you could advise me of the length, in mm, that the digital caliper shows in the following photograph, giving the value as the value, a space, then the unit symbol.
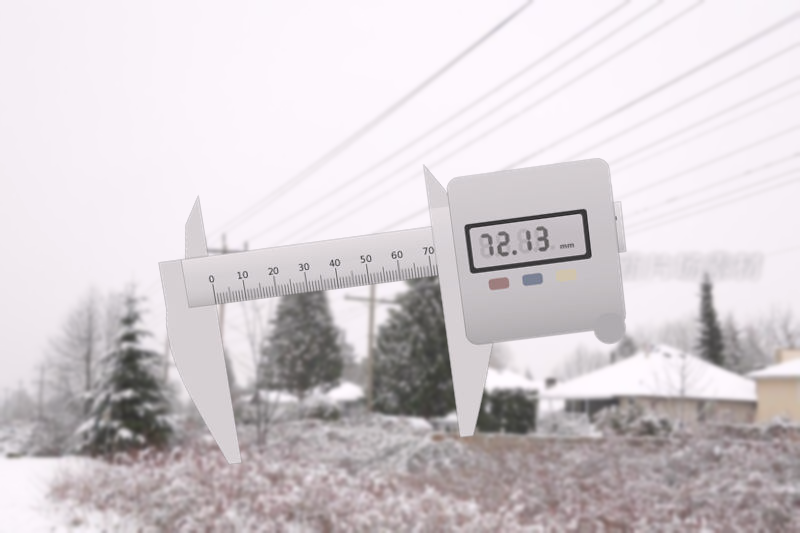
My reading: 72.13 mm
